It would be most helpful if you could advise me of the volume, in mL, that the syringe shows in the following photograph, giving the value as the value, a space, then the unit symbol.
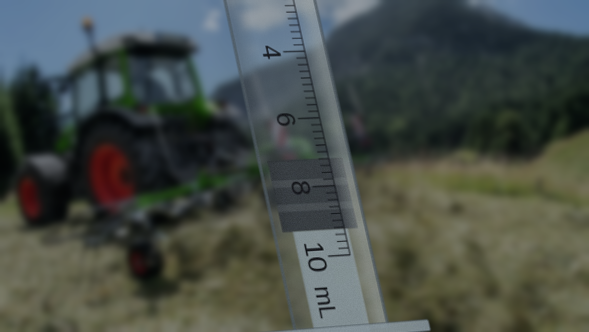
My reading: 7.2 mL
